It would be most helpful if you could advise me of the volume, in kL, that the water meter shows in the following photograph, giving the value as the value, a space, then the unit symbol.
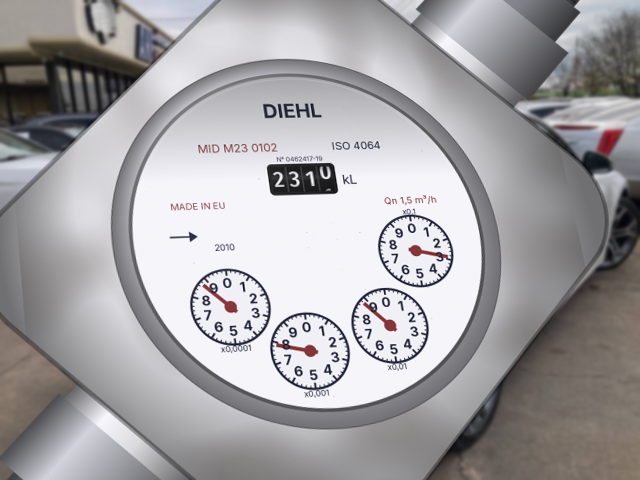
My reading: 2310.2878 kL
